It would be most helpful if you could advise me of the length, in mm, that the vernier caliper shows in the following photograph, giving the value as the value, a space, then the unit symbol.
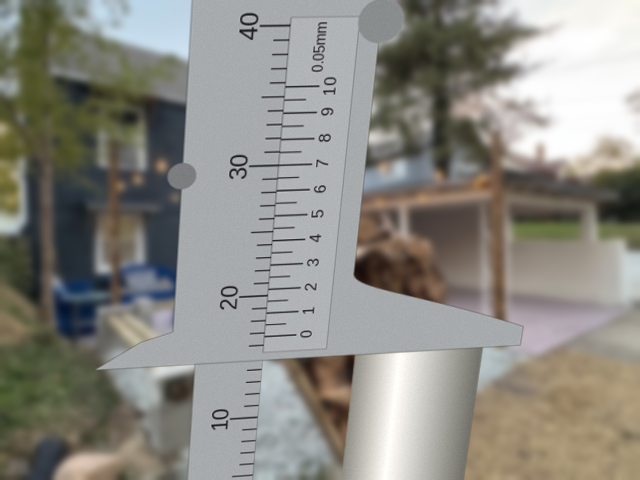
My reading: 16.7 mm
